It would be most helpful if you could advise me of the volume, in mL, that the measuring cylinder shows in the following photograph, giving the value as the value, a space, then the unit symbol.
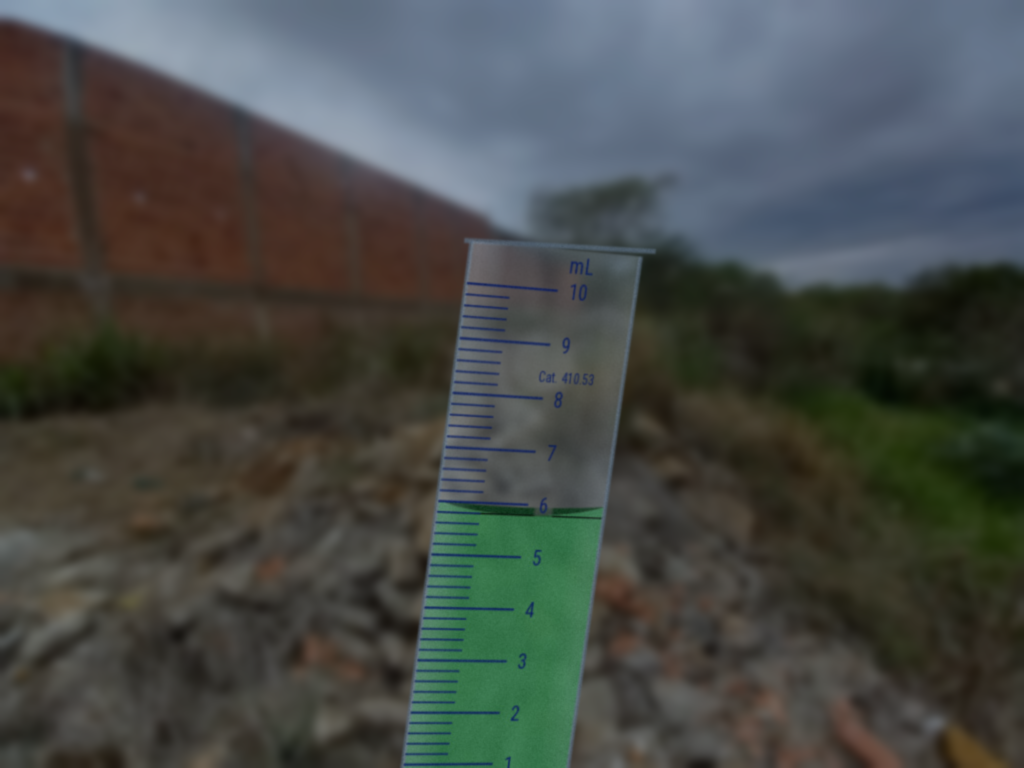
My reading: 5.8 mL
